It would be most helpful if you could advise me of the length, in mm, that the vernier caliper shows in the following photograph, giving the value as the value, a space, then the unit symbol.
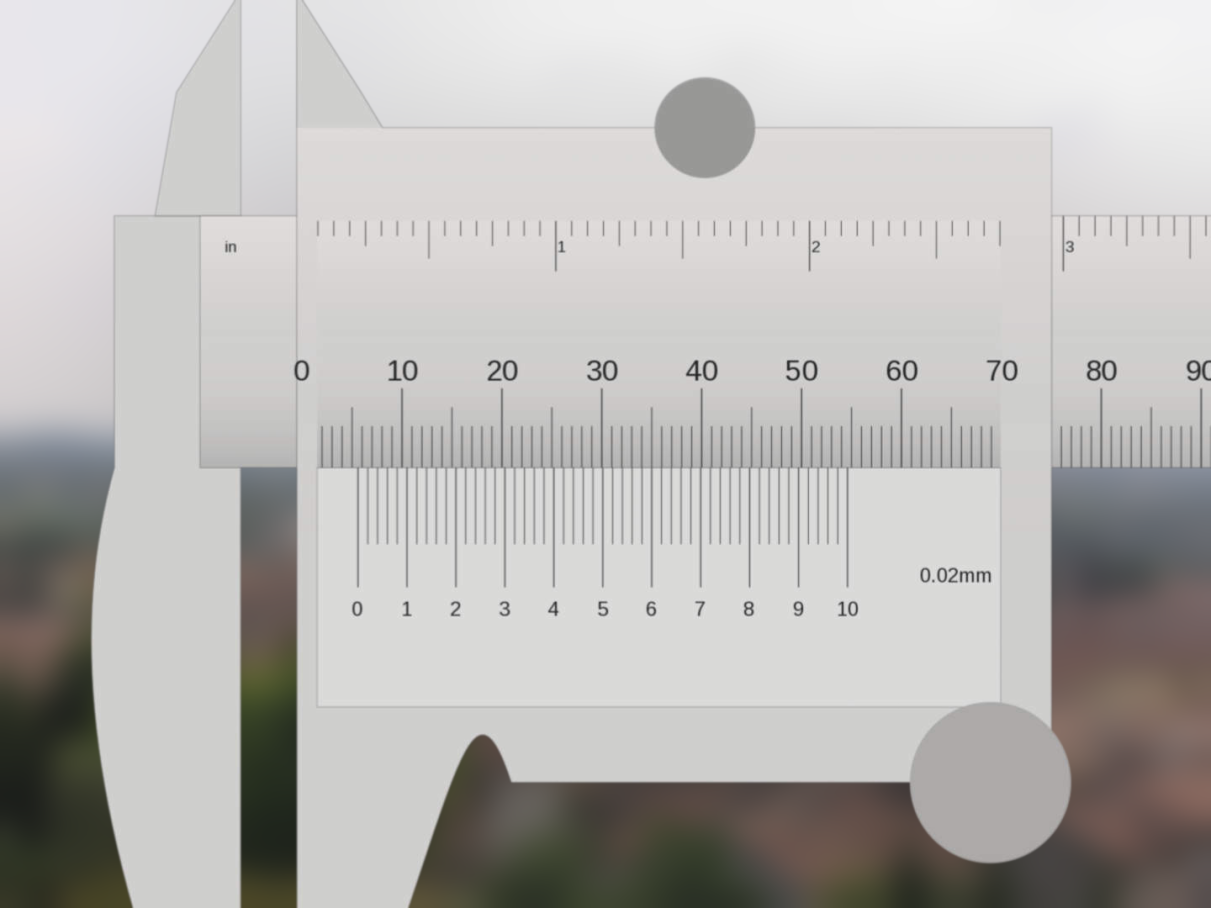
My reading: 5.6 mm
